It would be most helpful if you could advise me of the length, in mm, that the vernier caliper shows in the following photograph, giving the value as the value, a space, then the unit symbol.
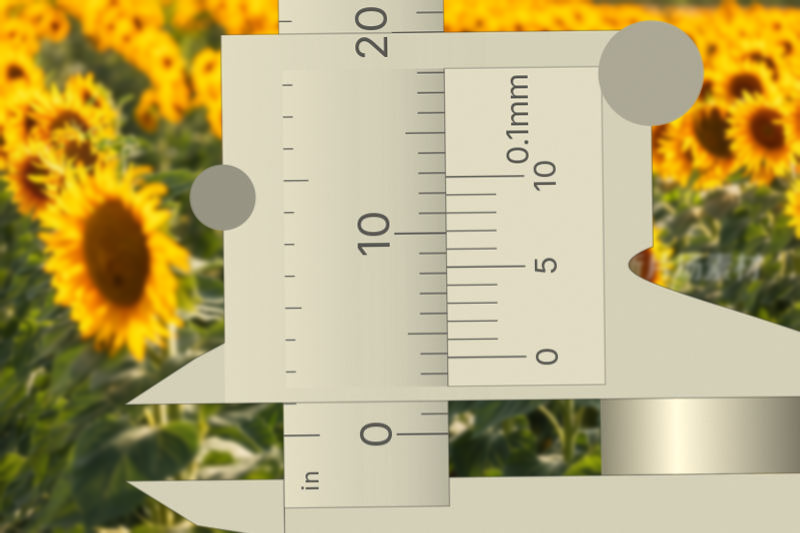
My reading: 3.8 mm
